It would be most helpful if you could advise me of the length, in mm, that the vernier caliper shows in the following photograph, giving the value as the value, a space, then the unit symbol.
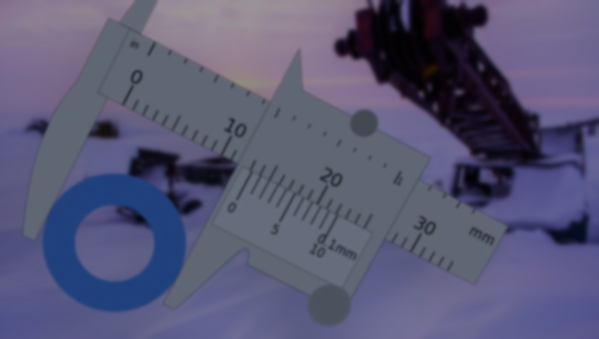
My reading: 13.2 mm
